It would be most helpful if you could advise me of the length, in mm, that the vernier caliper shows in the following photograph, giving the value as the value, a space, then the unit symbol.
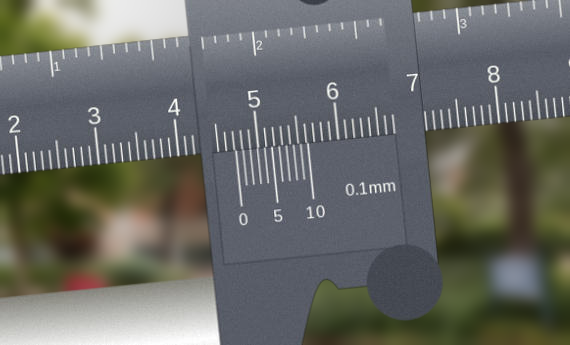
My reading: 47.2 mm
